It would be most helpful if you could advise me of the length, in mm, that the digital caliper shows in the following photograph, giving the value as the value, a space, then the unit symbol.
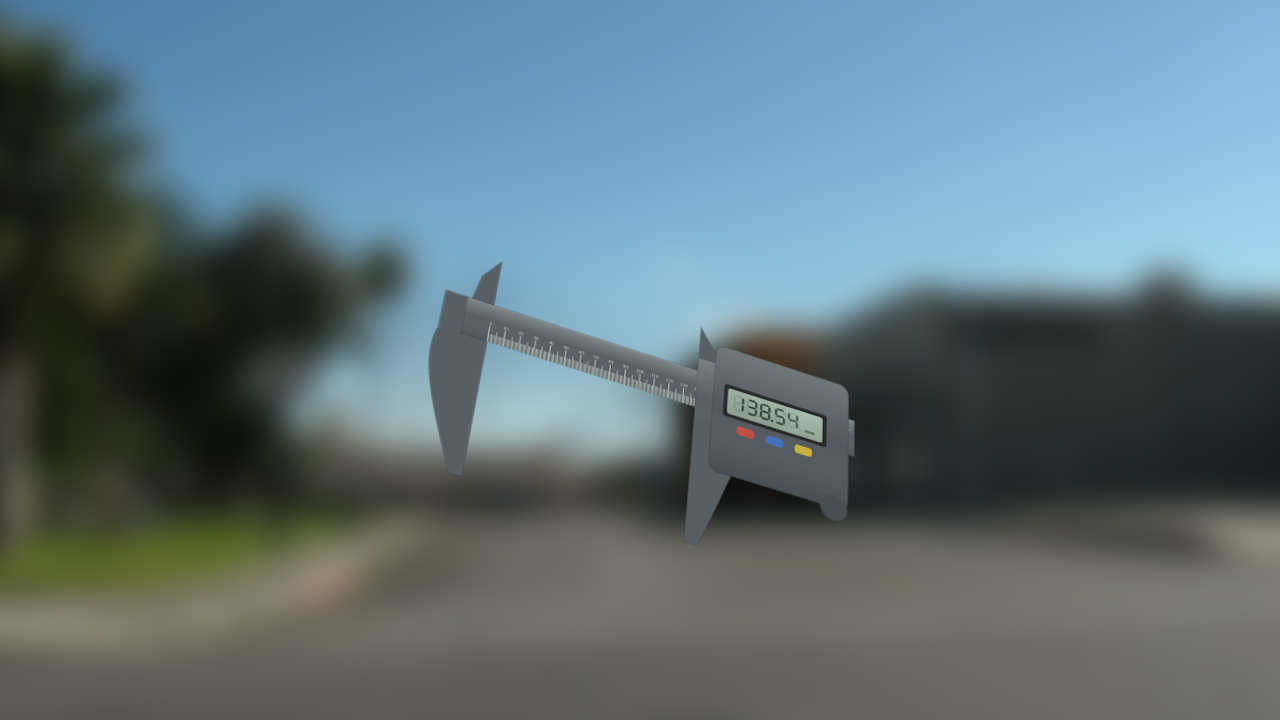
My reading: 138.54 mm
